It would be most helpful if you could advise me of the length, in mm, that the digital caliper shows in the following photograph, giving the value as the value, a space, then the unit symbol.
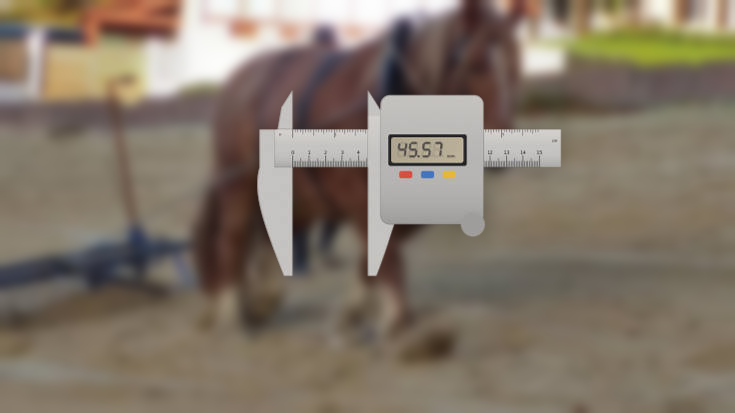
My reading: 45.57 mm
